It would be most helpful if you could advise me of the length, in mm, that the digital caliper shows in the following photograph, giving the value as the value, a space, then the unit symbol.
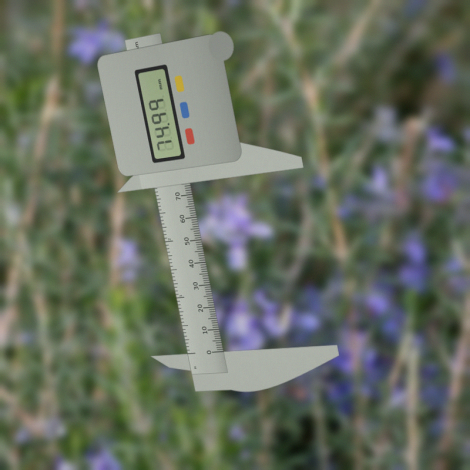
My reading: 74.99 mm
